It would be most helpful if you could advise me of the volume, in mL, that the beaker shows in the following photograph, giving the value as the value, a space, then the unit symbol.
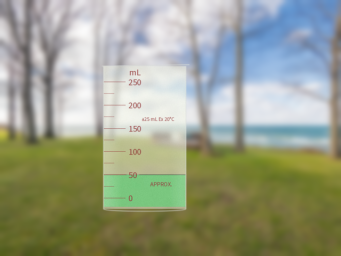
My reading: 50 mL
